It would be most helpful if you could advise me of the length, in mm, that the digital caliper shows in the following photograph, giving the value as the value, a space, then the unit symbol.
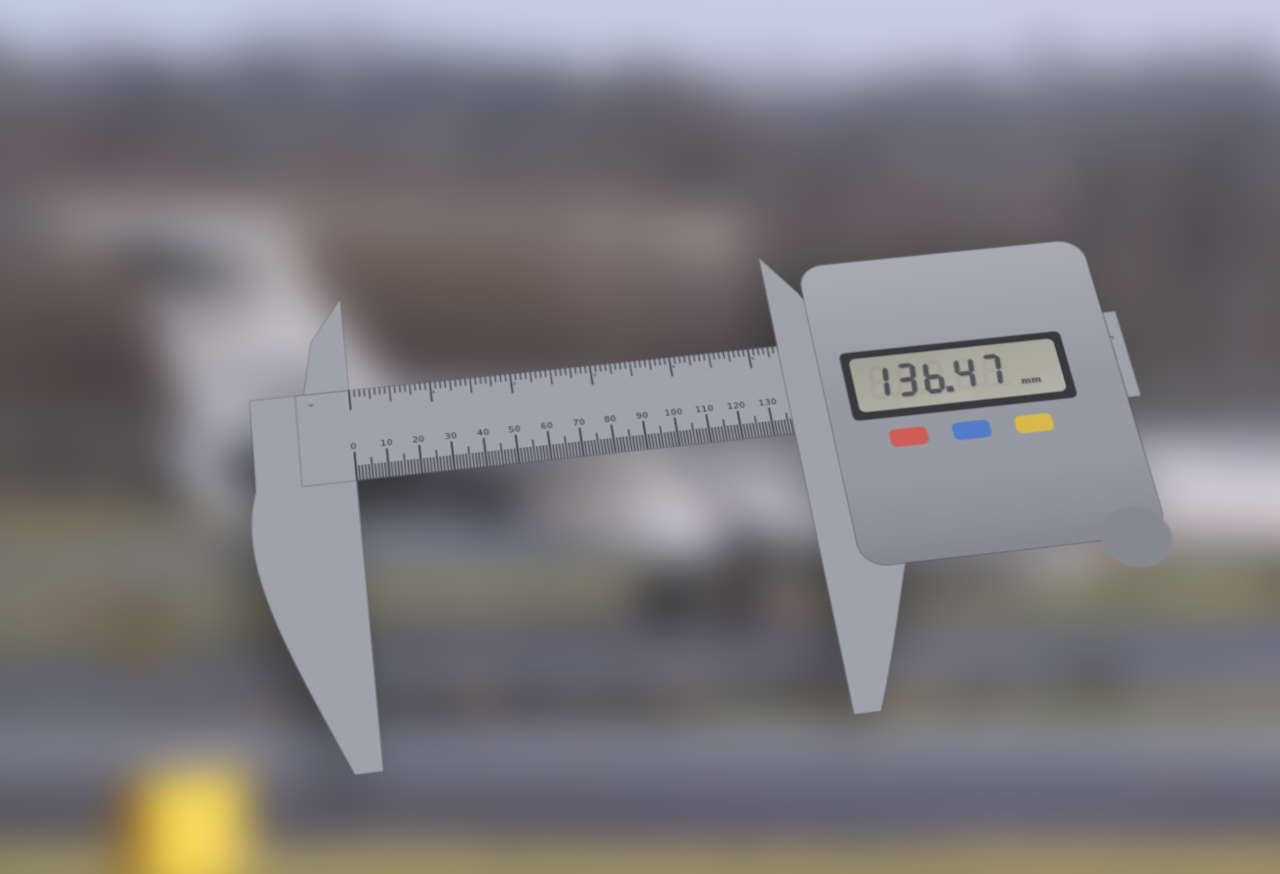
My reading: 136.47 mm
